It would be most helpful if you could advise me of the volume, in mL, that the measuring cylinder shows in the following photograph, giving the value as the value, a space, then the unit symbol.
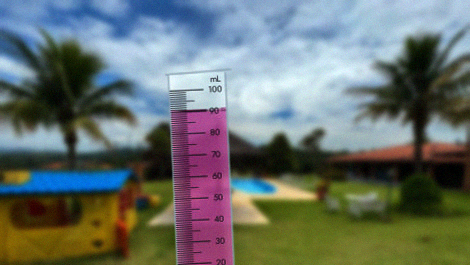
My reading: 90 mL
